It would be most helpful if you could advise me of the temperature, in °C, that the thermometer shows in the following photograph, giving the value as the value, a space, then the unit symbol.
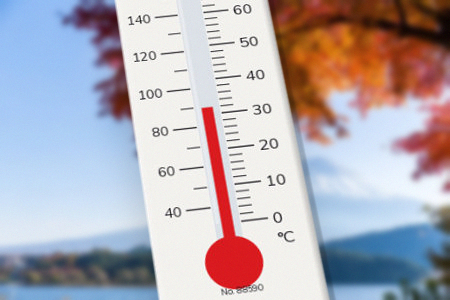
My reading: 32 °C
